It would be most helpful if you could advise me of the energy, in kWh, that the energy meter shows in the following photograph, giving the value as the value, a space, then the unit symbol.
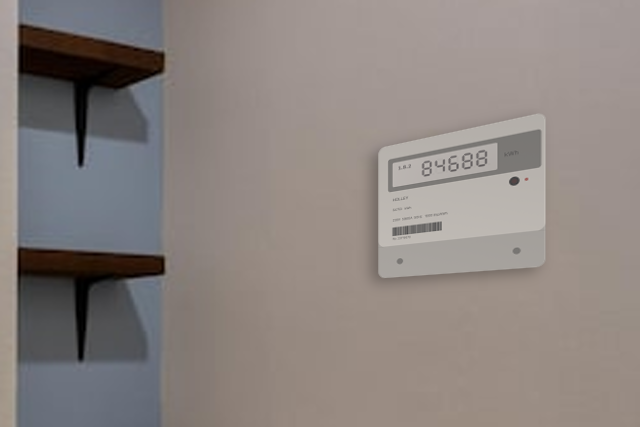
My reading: 84688 kWh
